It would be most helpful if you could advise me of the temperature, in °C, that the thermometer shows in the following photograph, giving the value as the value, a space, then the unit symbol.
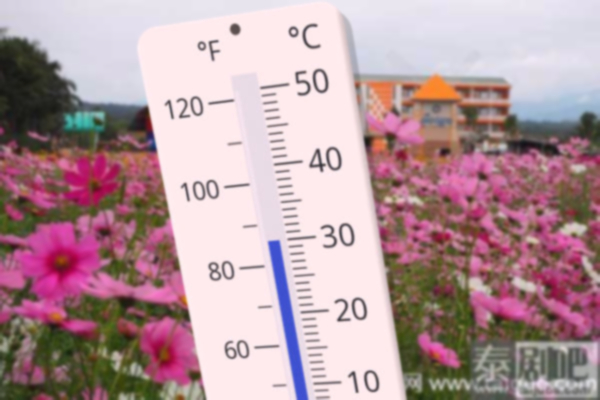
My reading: 30 °C
